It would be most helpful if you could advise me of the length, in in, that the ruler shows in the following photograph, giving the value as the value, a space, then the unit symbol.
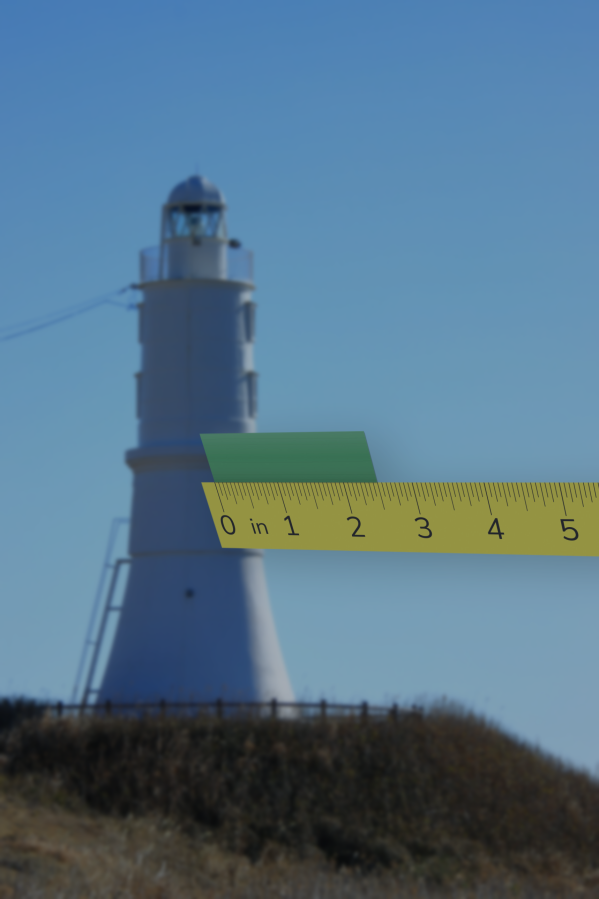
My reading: 2.5 in
